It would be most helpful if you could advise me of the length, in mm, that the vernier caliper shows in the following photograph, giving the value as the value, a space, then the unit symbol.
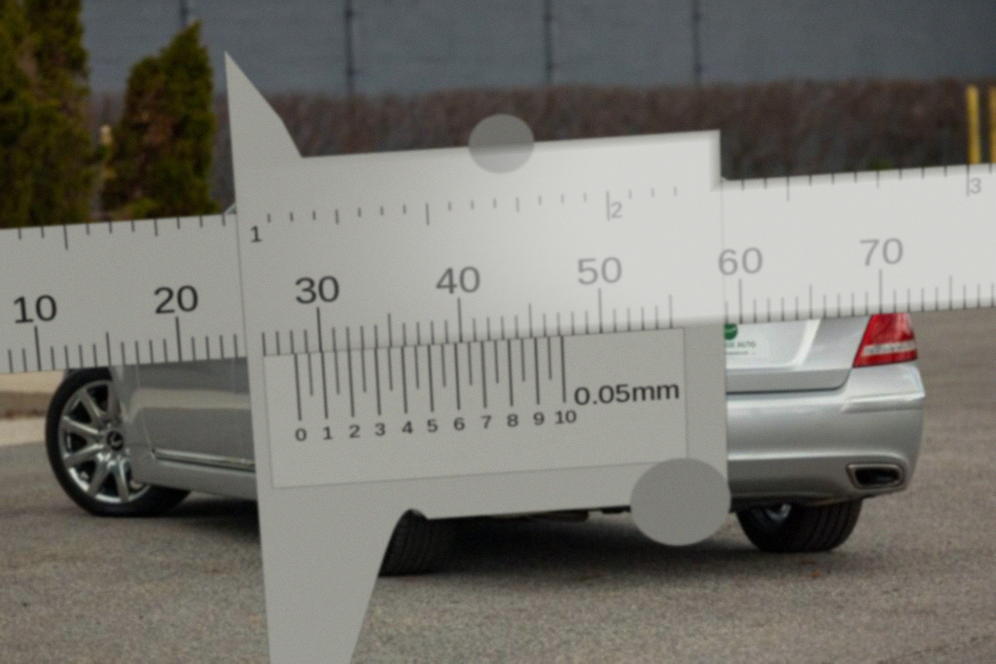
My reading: 28.2 mm
